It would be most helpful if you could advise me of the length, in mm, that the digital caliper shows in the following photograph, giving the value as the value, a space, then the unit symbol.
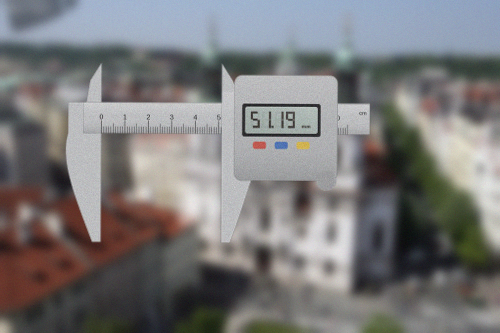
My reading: 51.19 mm
